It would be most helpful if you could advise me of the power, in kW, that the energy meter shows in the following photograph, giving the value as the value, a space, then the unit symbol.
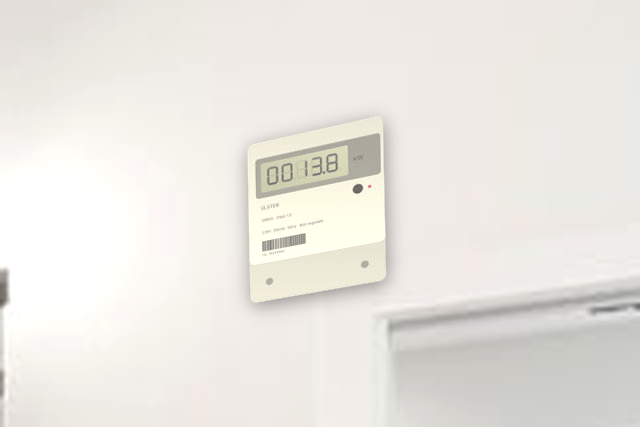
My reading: 13.8 kW
